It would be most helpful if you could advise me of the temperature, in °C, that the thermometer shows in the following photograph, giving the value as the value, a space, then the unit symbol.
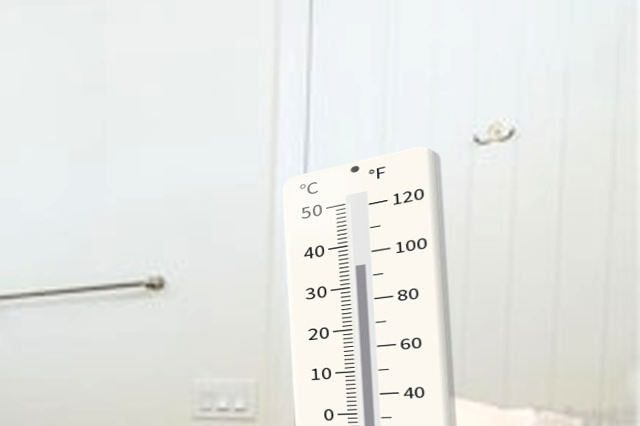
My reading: 35 °C
